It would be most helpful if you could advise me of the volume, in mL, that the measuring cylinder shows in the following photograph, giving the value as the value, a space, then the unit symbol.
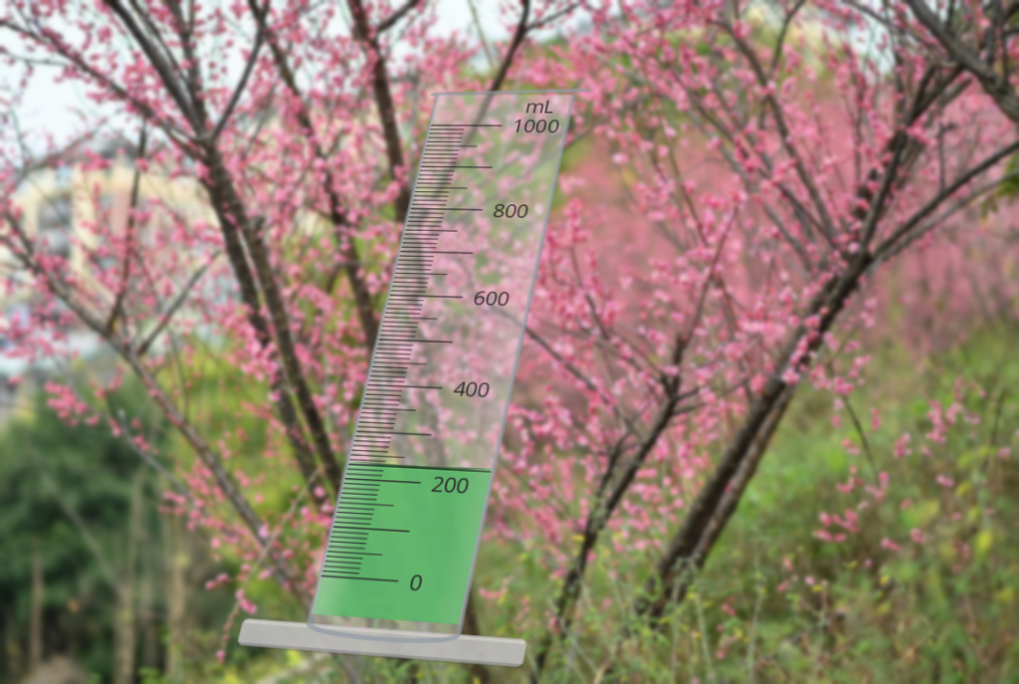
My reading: 230 mL
